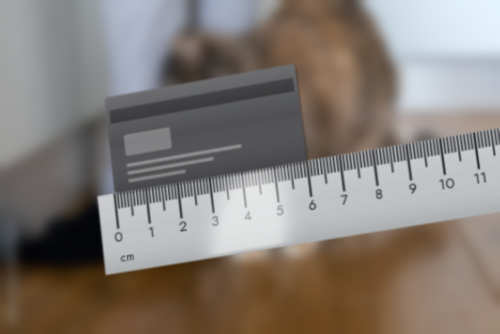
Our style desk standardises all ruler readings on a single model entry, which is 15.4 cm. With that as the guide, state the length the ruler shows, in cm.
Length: 6 cm
